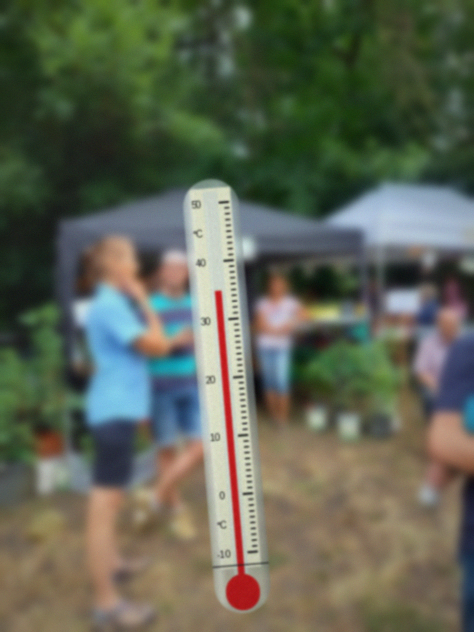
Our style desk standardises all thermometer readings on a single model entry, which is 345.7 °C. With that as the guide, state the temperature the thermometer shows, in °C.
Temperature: 35 °C
